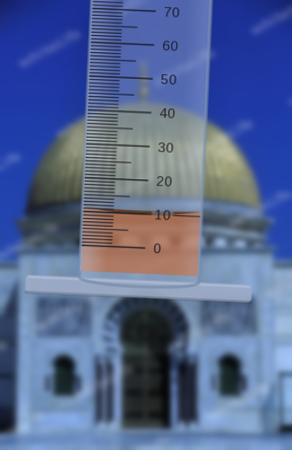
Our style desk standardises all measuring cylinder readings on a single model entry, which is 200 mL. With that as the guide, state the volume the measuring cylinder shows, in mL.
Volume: 10 mL
